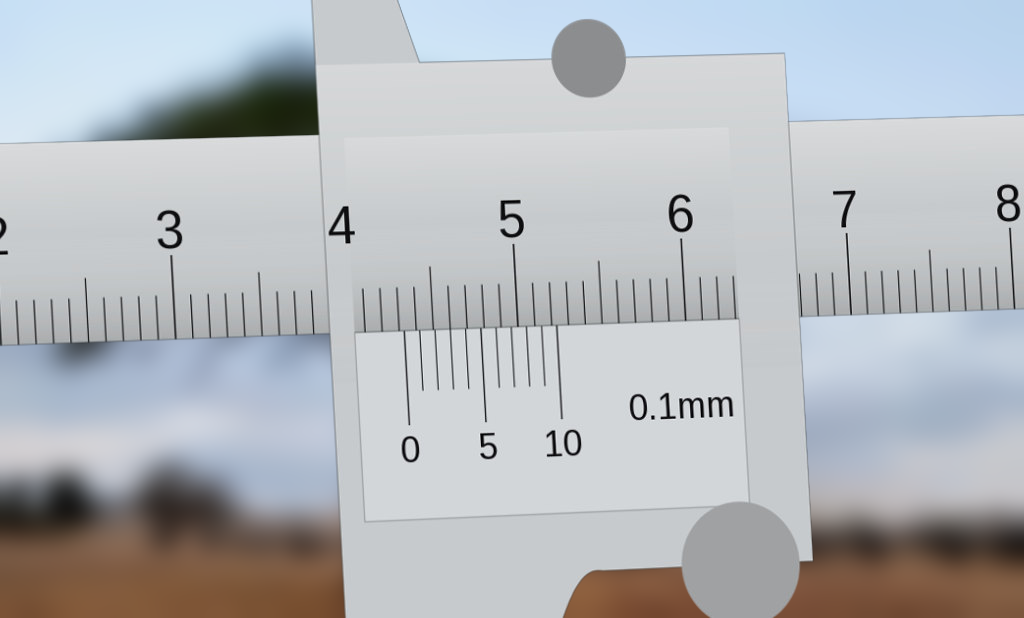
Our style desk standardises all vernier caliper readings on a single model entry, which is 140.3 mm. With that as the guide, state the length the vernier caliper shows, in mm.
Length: 43.3 mm
